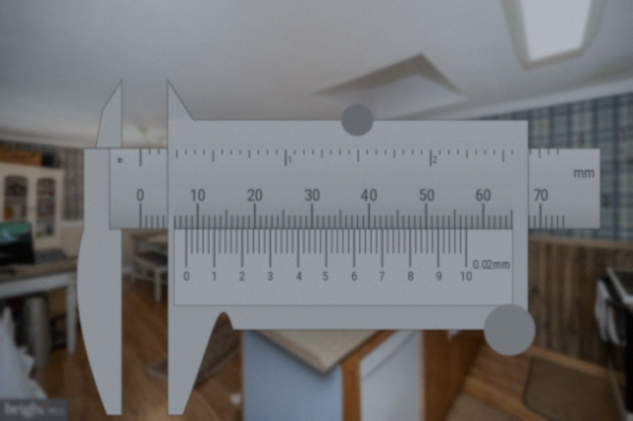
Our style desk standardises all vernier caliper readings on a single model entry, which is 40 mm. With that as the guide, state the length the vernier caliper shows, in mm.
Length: 8.0 mm
